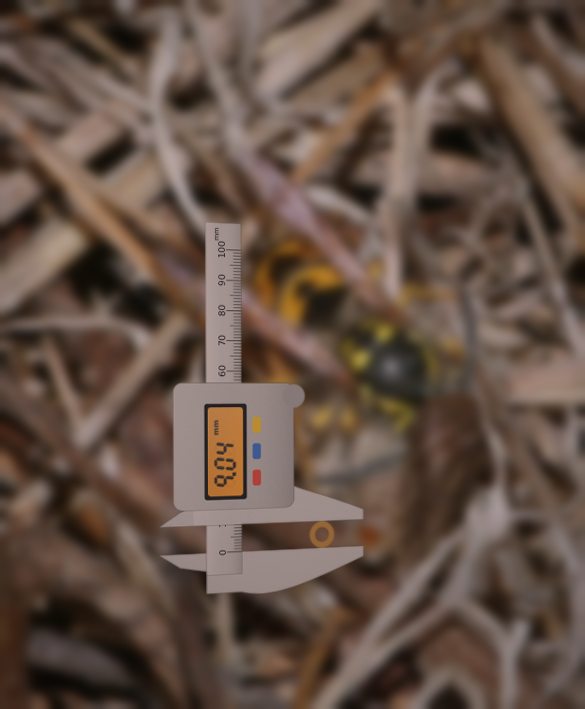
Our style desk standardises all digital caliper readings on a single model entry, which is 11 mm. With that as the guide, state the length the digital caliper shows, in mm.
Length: 9.04 mm
